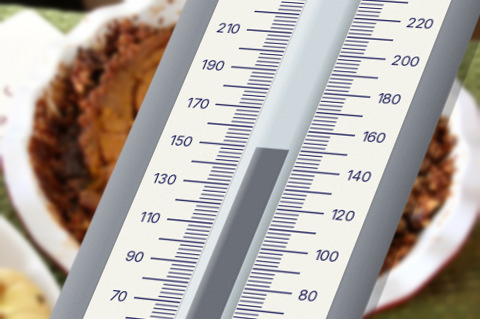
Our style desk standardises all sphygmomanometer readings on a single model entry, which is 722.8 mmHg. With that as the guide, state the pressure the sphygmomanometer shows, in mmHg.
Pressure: 150 mmHg
